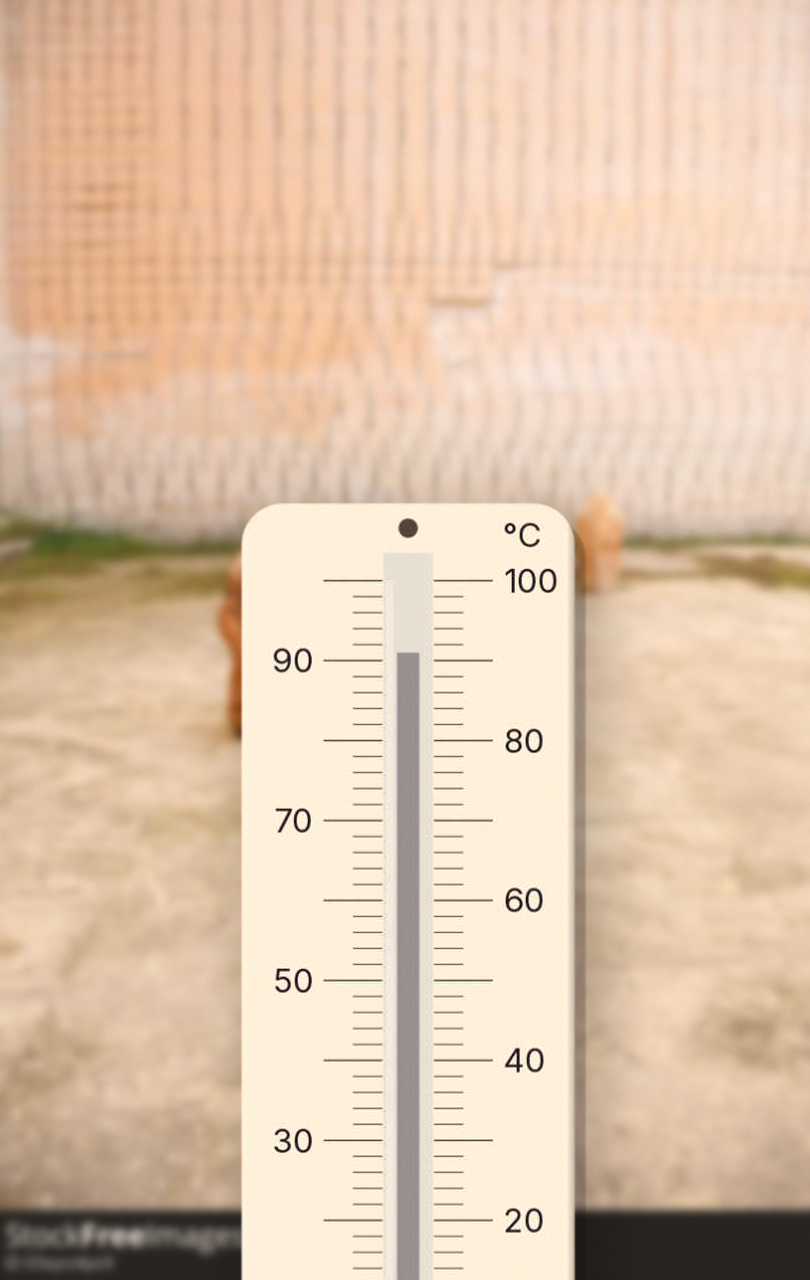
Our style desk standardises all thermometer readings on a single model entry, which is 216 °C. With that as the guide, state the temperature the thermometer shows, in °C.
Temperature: 91 °C
